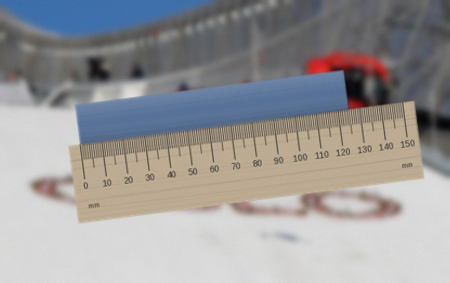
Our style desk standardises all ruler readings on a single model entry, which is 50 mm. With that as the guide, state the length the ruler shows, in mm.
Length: 125 mm
